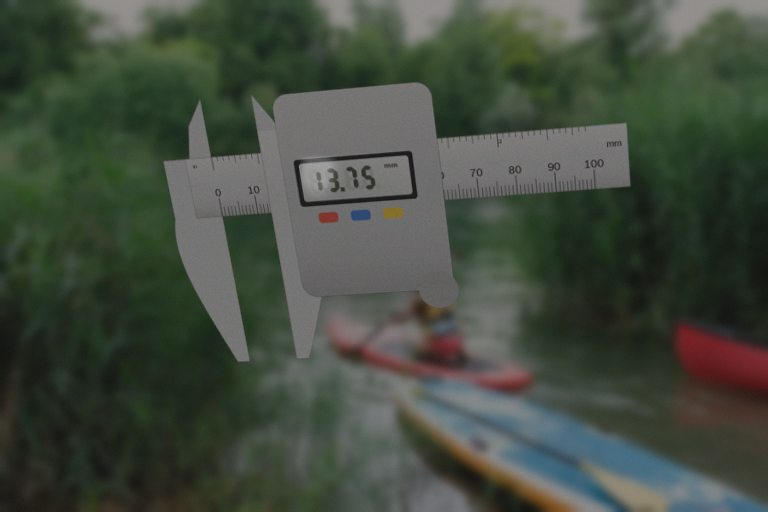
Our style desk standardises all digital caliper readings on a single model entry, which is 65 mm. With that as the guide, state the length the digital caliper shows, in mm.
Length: 13.75 mm
